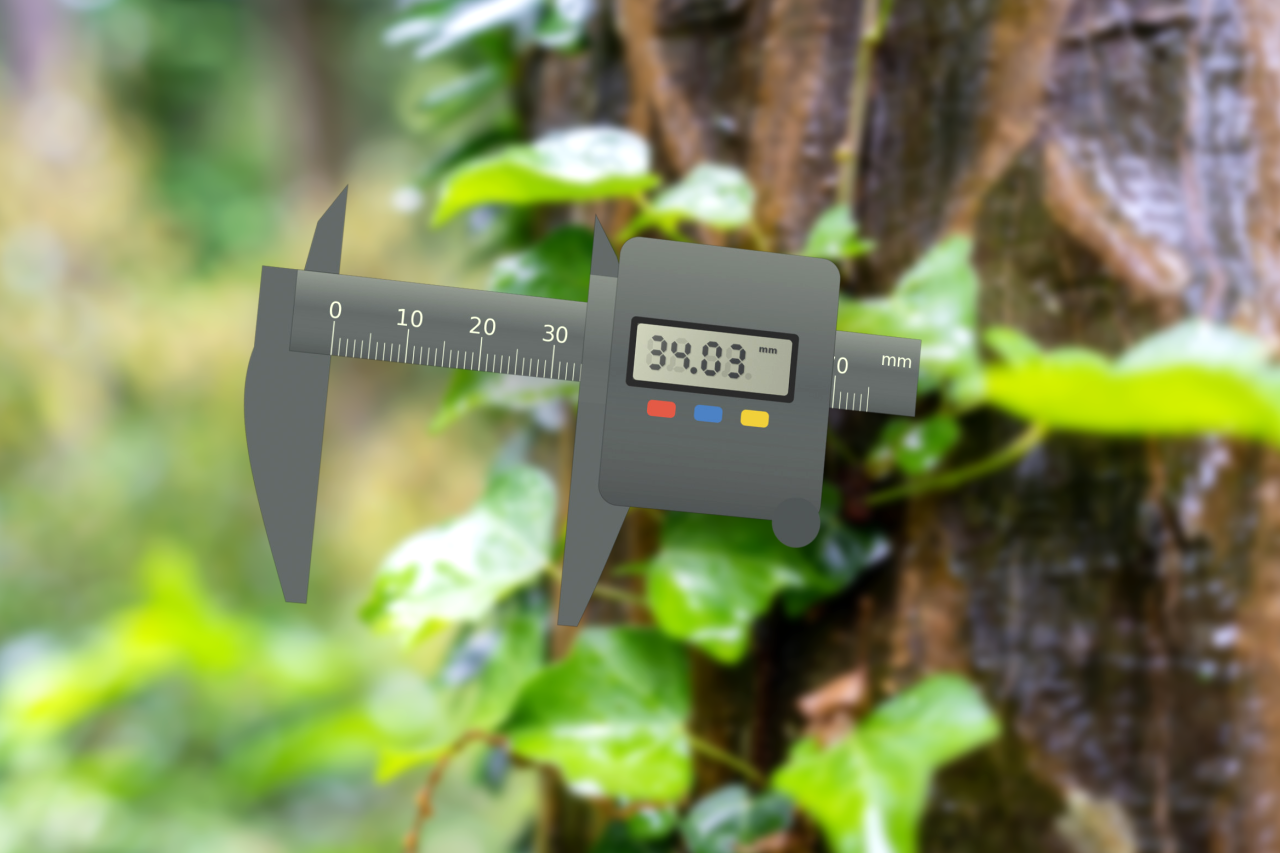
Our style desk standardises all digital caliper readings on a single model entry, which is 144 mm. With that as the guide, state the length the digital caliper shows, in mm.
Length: 34.03 mm
